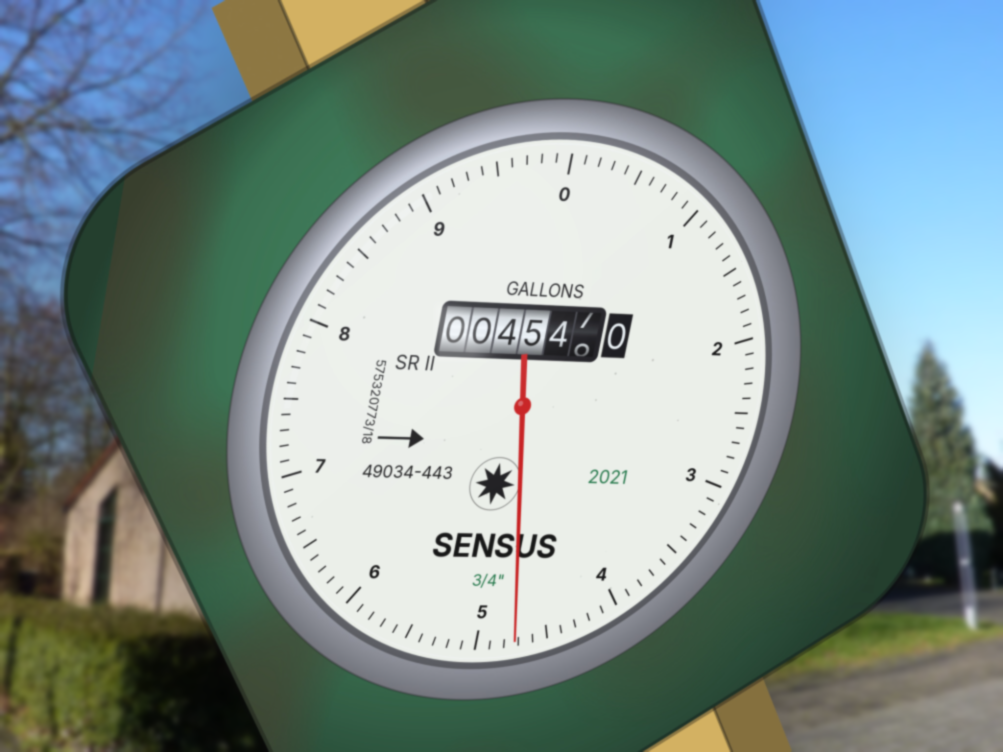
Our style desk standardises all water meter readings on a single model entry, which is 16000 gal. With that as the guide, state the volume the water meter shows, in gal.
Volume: 45474.7 gal
